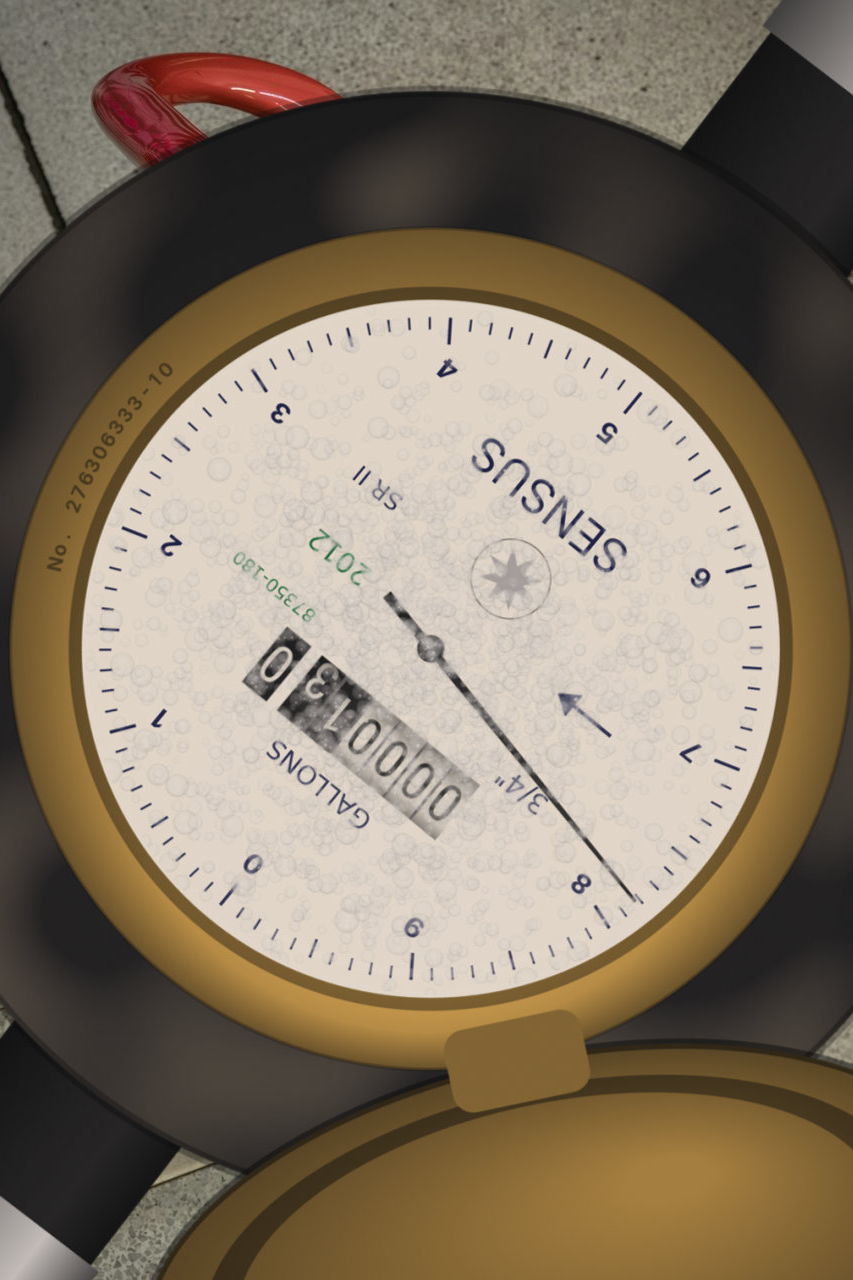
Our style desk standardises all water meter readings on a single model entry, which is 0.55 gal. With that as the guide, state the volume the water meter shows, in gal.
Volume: 127.8 gal
